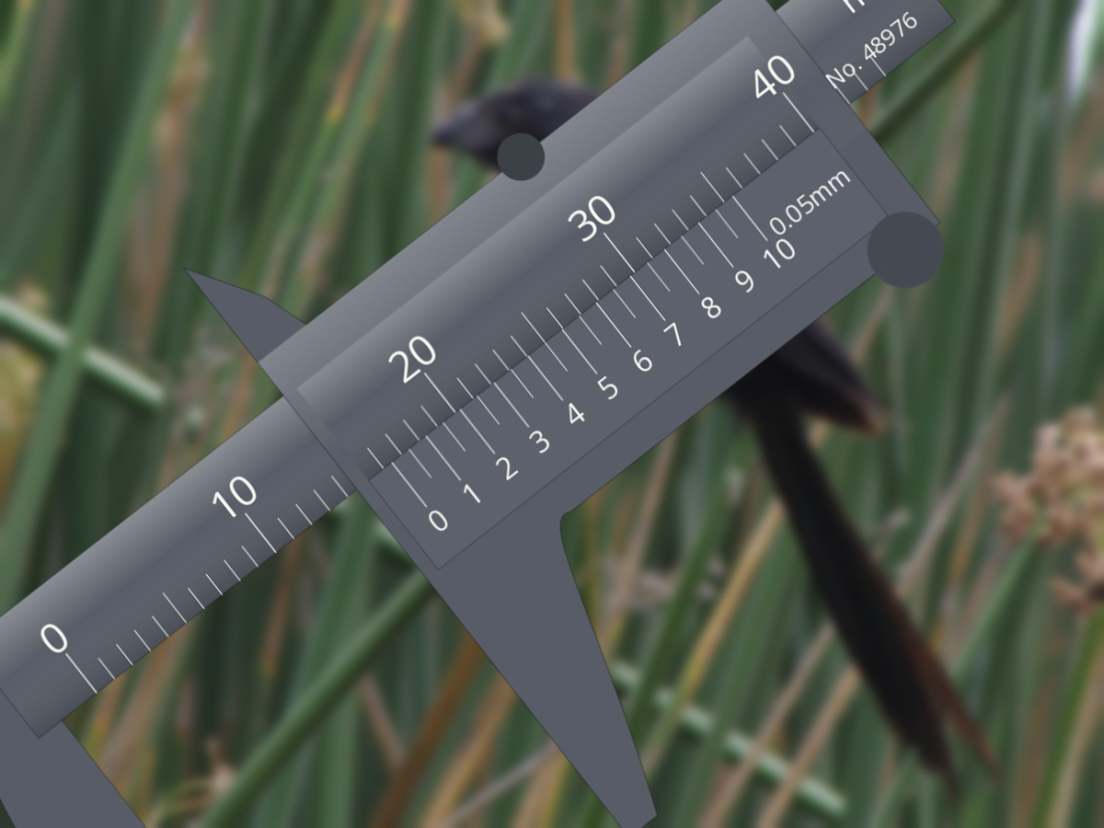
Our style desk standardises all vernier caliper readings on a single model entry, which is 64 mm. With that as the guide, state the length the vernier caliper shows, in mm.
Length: 16.45 mm
